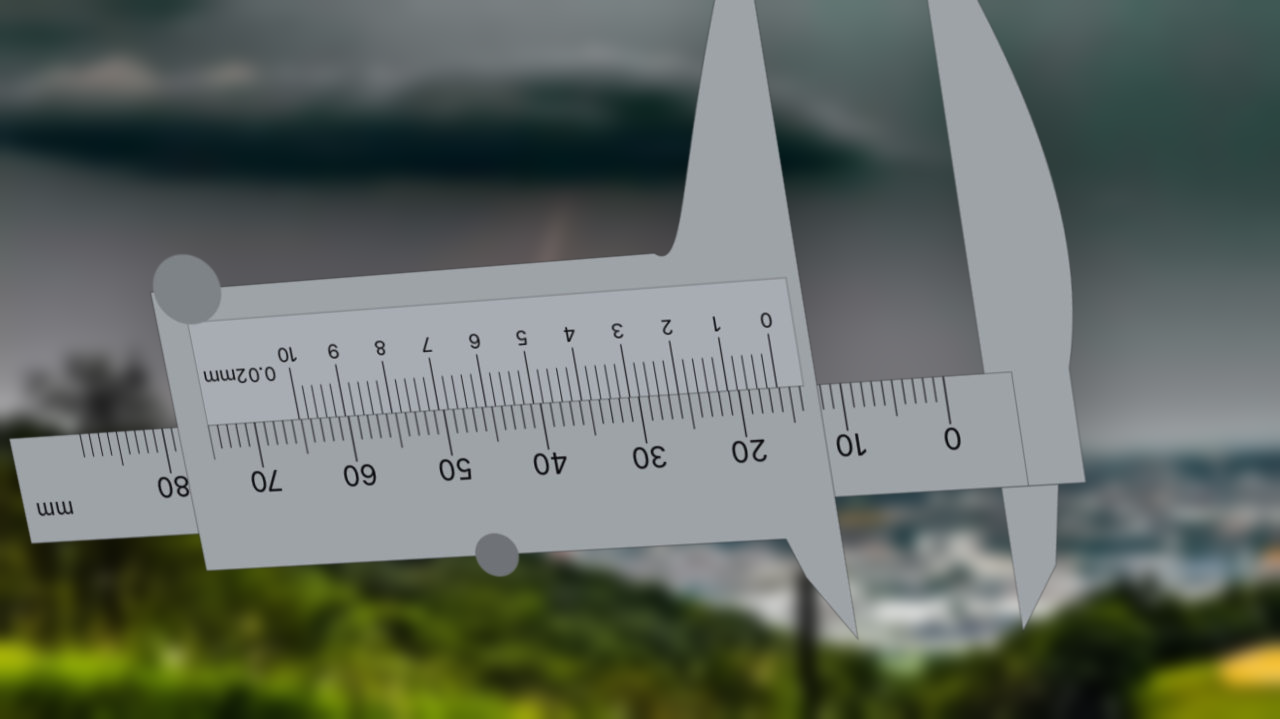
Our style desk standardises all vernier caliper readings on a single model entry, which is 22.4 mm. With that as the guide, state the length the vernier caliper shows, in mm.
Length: 16.2 mm
